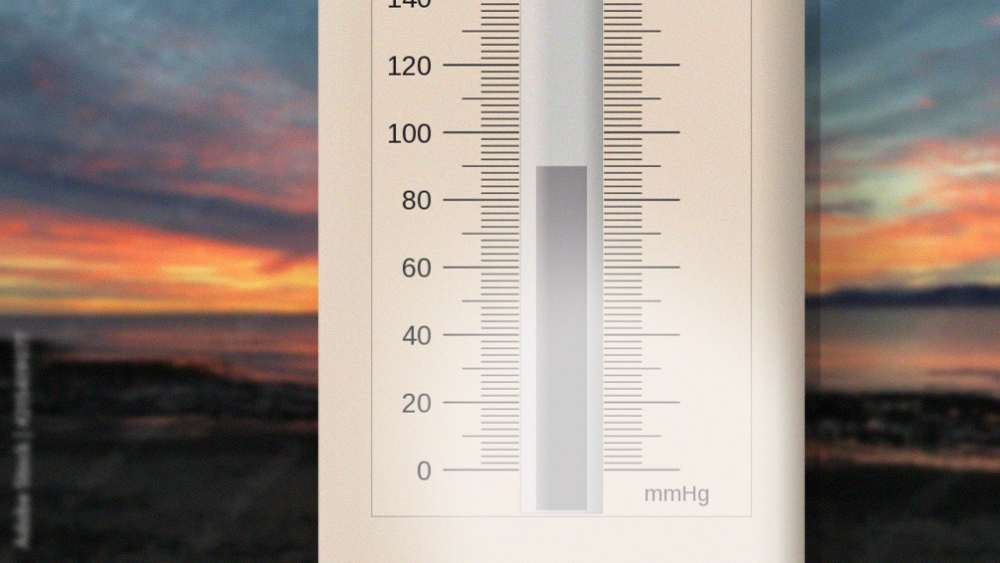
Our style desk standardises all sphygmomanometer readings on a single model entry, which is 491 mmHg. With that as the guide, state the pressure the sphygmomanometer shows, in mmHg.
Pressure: 90 mmHg
